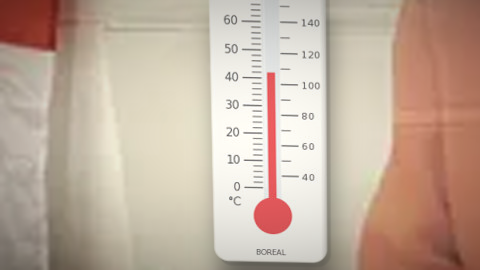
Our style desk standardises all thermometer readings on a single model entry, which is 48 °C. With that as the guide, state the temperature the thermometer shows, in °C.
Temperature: 42 °C
